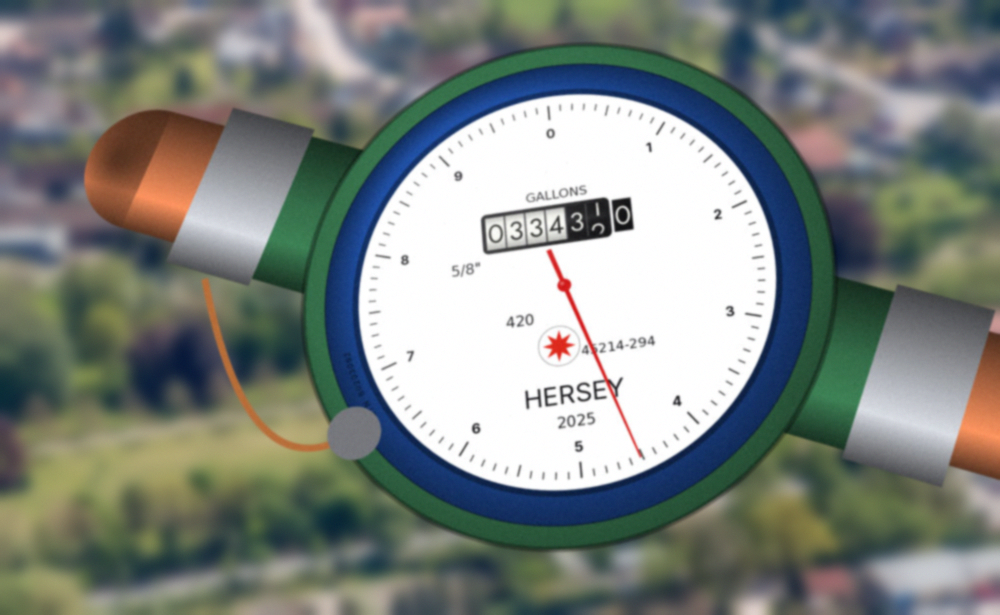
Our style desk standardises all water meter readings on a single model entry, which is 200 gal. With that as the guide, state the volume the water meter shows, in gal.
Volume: 334314.5 gal
